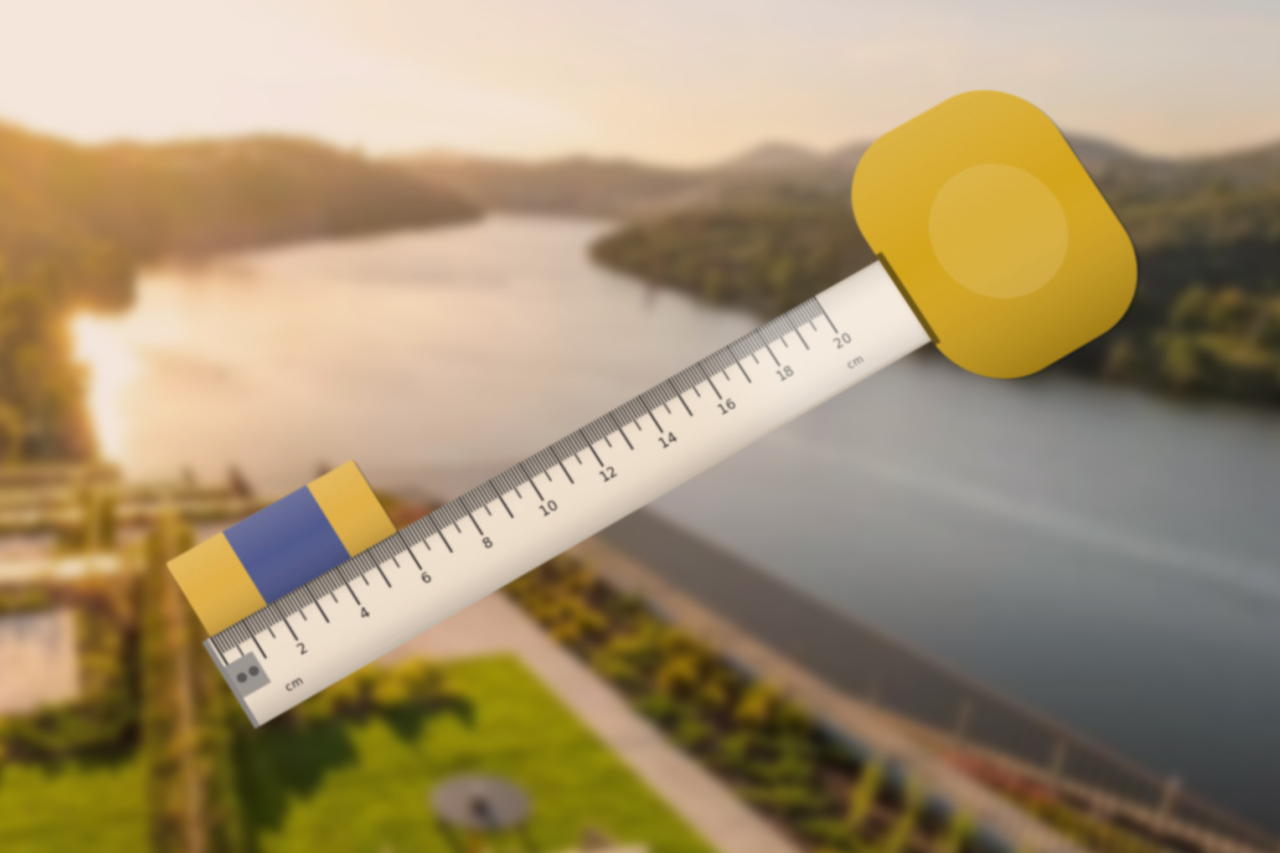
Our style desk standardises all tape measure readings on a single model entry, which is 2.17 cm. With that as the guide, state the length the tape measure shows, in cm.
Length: 6 cm
